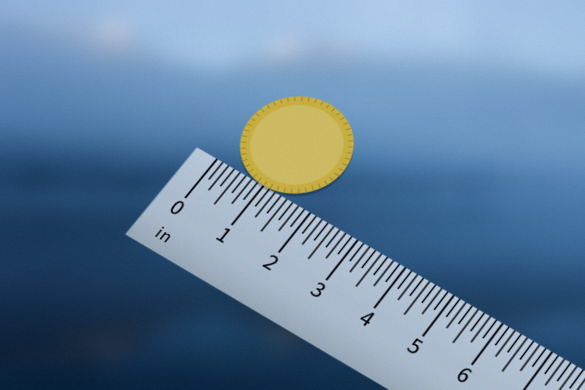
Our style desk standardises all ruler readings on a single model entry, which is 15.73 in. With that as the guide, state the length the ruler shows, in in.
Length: 2 in
